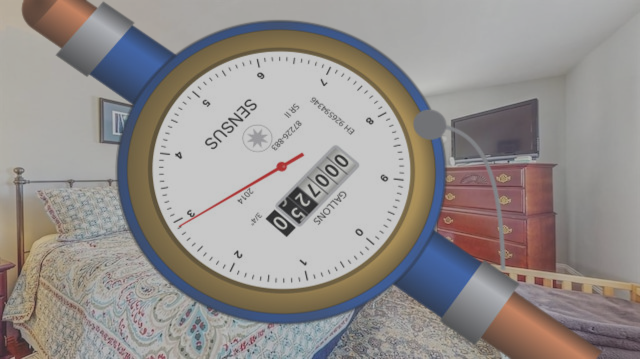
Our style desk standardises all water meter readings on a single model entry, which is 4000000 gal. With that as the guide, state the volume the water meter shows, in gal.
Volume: 7252.9 gal
